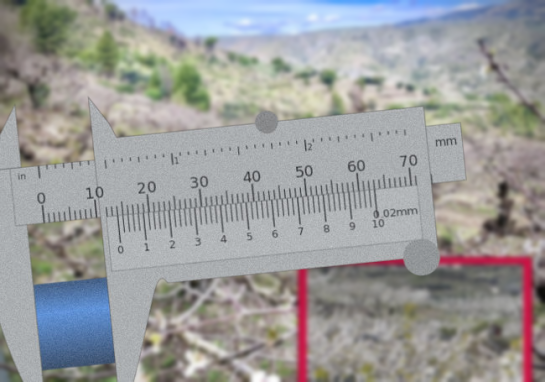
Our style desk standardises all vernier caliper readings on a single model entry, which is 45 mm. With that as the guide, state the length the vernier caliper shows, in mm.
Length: 14.0 mm
